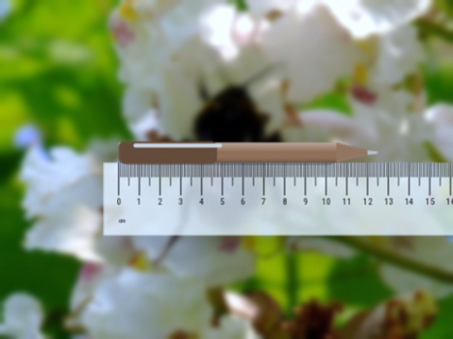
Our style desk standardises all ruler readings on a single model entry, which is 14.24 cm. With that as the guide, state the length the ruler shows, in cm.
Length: 12.5 cm
